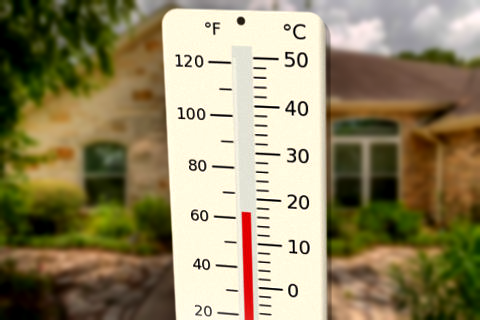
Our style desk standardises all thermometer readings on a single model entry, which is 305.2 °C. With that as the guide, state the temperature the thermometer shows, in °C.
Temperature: 17 °C
